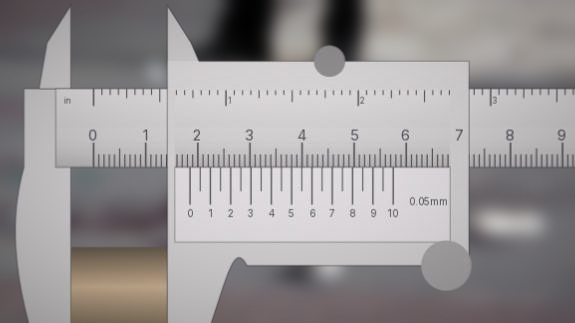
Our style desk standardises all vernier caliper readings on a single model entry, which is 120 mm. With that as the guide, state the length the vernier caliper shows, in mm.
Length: 18.5 mm
